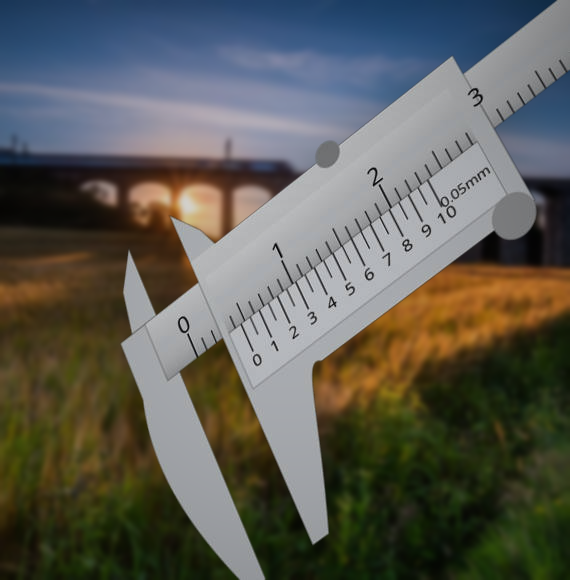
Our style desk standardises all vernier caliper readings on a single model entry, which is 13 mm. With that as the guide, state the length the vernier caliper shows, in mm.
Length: 4.6 mm
